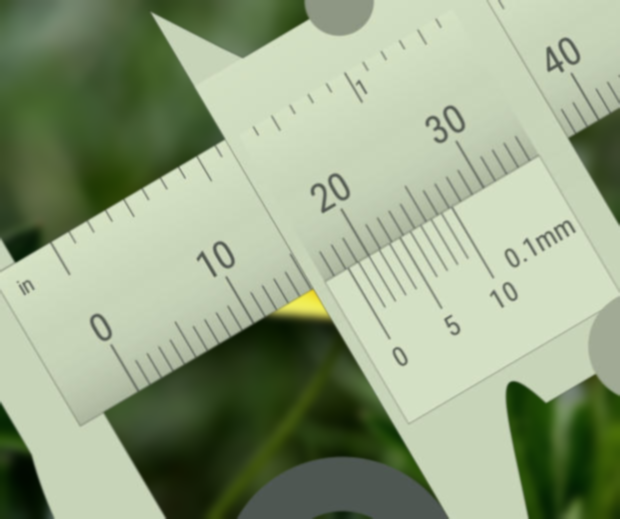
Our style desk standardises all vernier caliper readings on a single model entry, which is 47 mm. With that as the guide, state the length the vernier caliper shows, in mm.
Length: 18.2 mm
